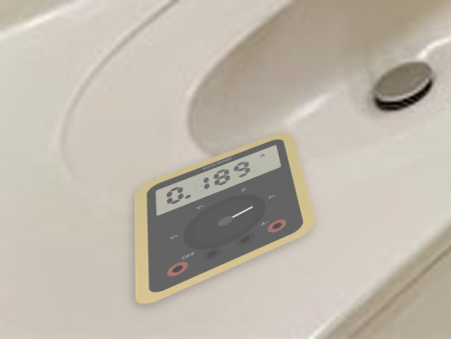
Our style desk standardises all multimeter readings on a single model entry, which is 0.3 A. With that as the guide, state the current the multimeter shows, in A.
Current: 0.189 A
